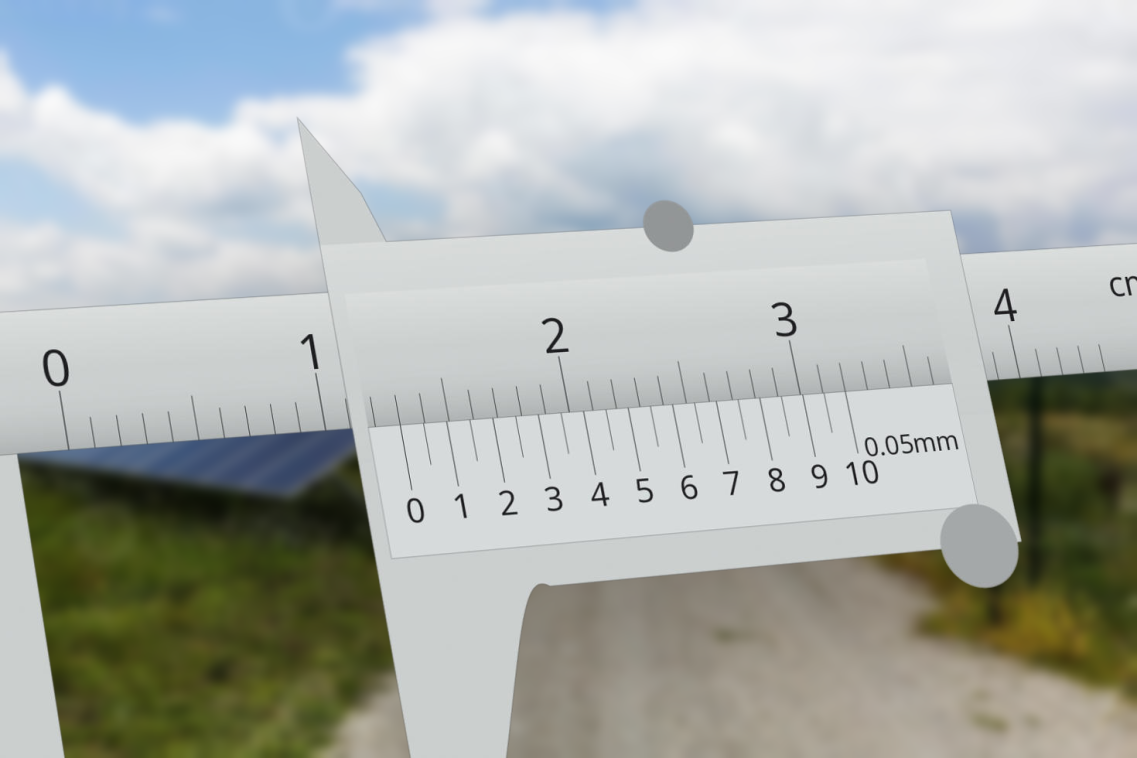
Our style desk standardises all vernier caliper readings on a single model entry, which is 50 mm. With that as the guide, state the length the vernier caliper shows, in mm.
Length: 13.00 mm
